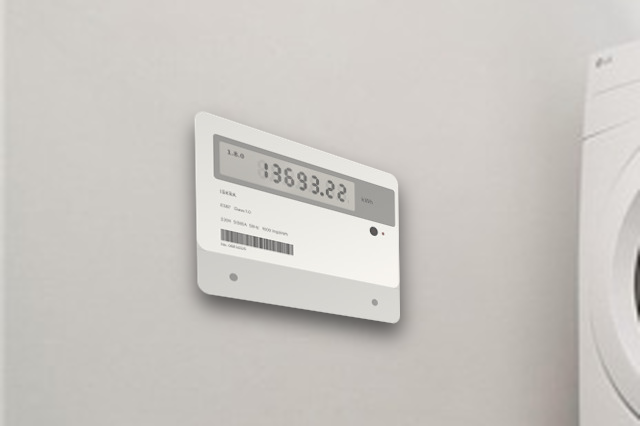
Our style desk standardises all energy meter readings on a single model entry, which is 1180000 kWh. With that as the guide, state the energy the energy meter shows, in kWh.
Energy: 13693.22 kWh
